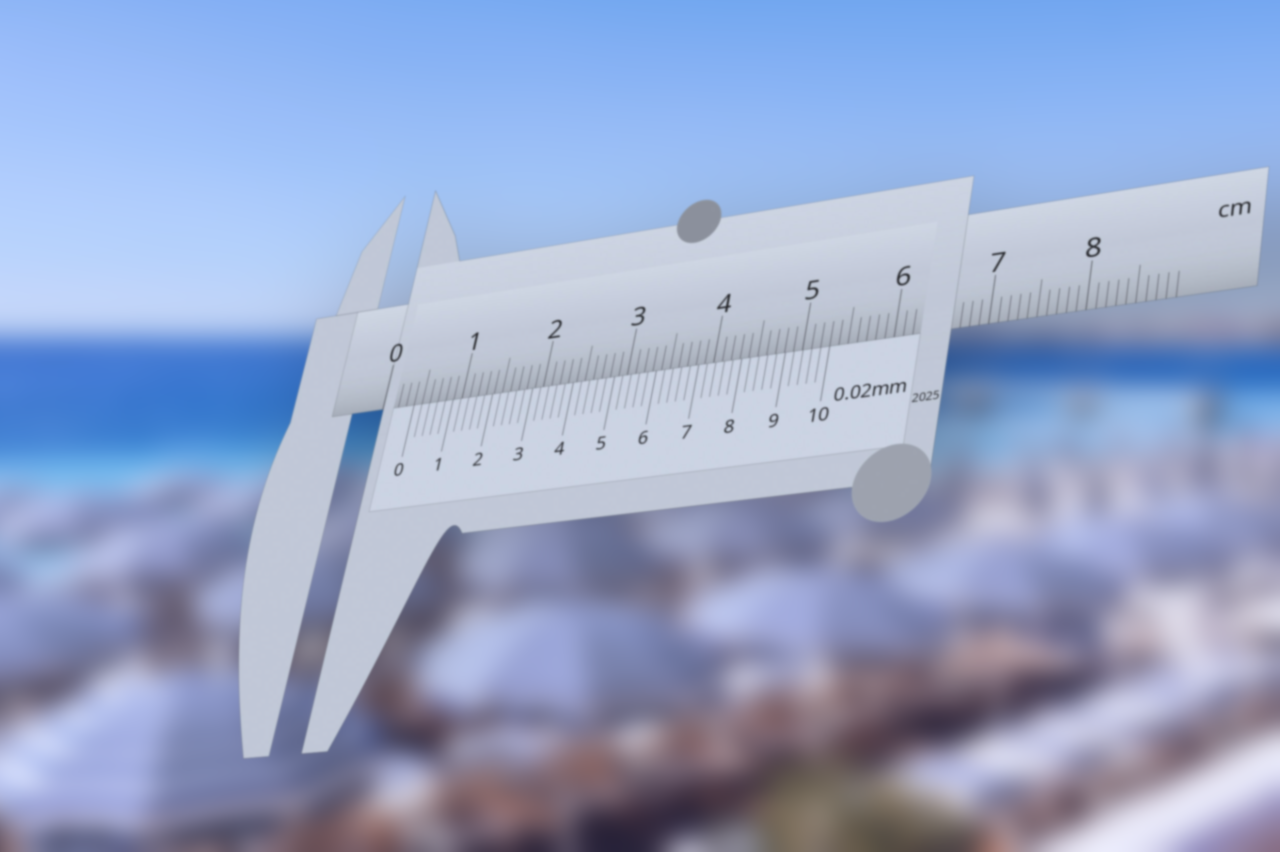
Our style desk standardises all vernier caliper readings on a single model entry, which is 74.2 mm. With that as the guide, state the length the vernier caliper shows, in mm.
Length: 4.0 mm
